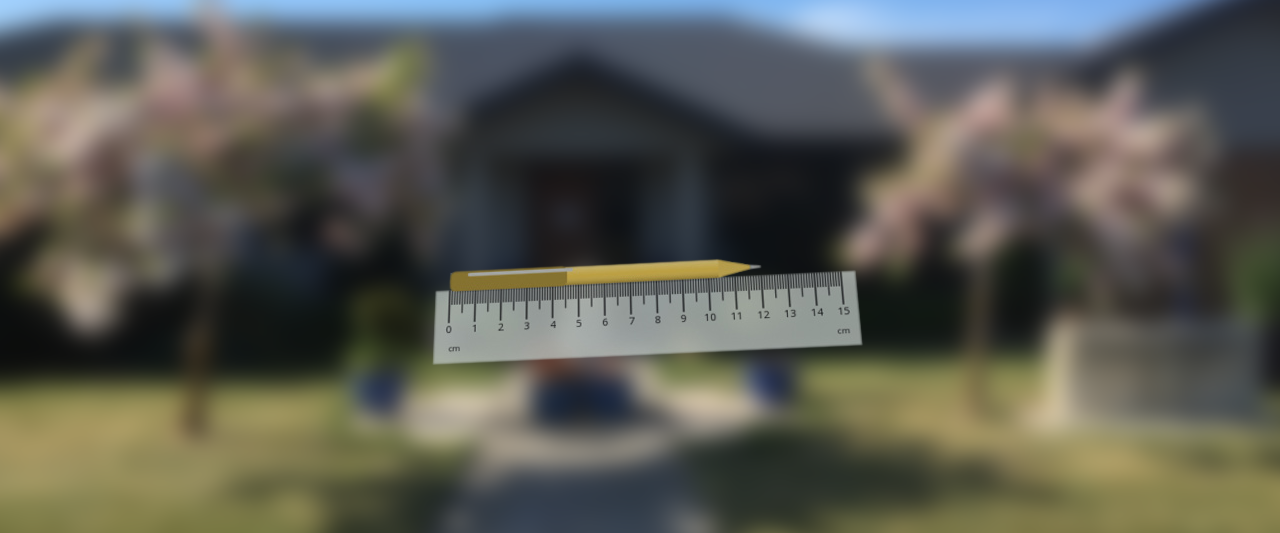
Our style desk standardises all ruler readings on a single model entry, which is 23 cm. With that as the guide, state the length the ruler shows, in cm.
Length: 12 cm
